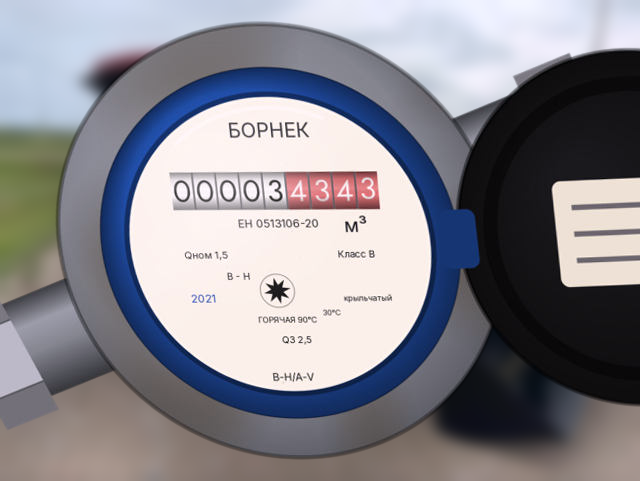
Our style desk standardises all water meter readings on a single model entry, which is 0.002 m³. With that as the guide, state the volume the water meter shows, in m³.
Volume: 3.4343 m³
